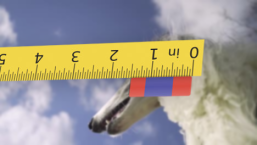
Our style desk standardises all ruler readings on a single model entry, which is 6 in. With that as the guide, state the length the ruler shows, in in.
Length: 1.5 in
